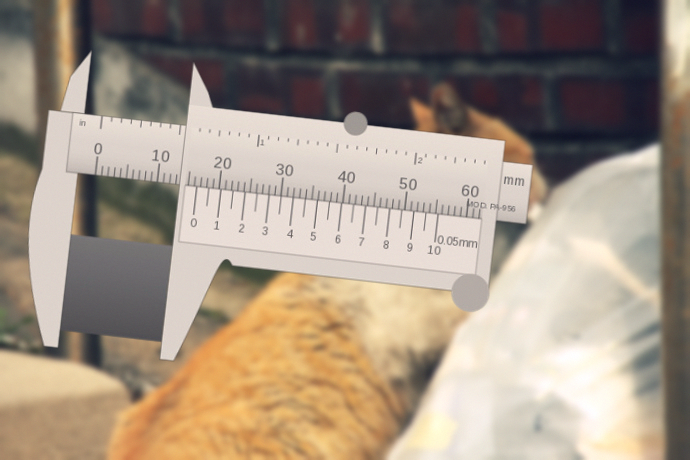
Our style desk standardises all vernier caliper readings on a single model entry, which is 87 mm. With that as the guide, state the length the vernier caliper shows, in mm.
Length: 16.4 mm
